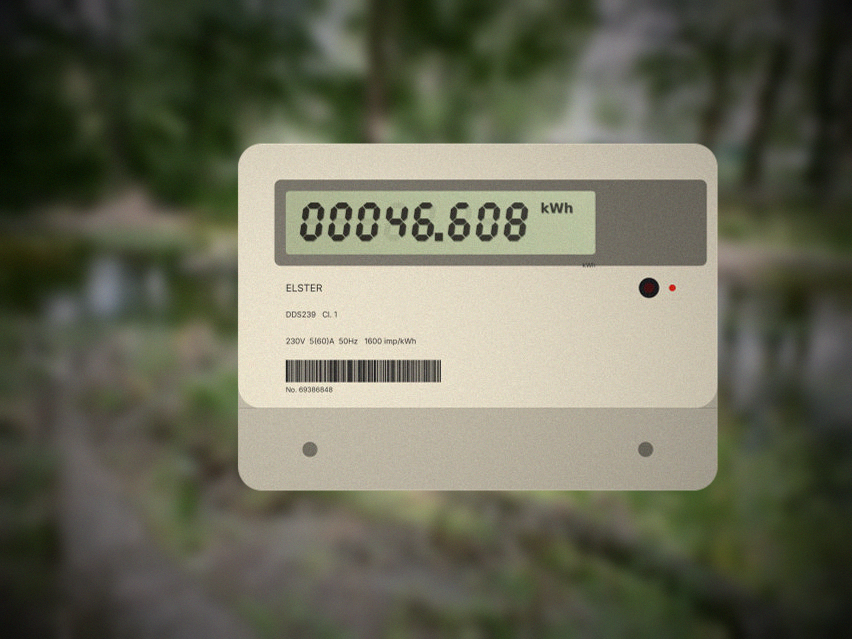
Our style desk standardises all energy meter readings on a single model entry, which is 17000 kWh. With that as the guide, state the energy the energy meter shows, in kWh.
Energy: 46.608 kWh
